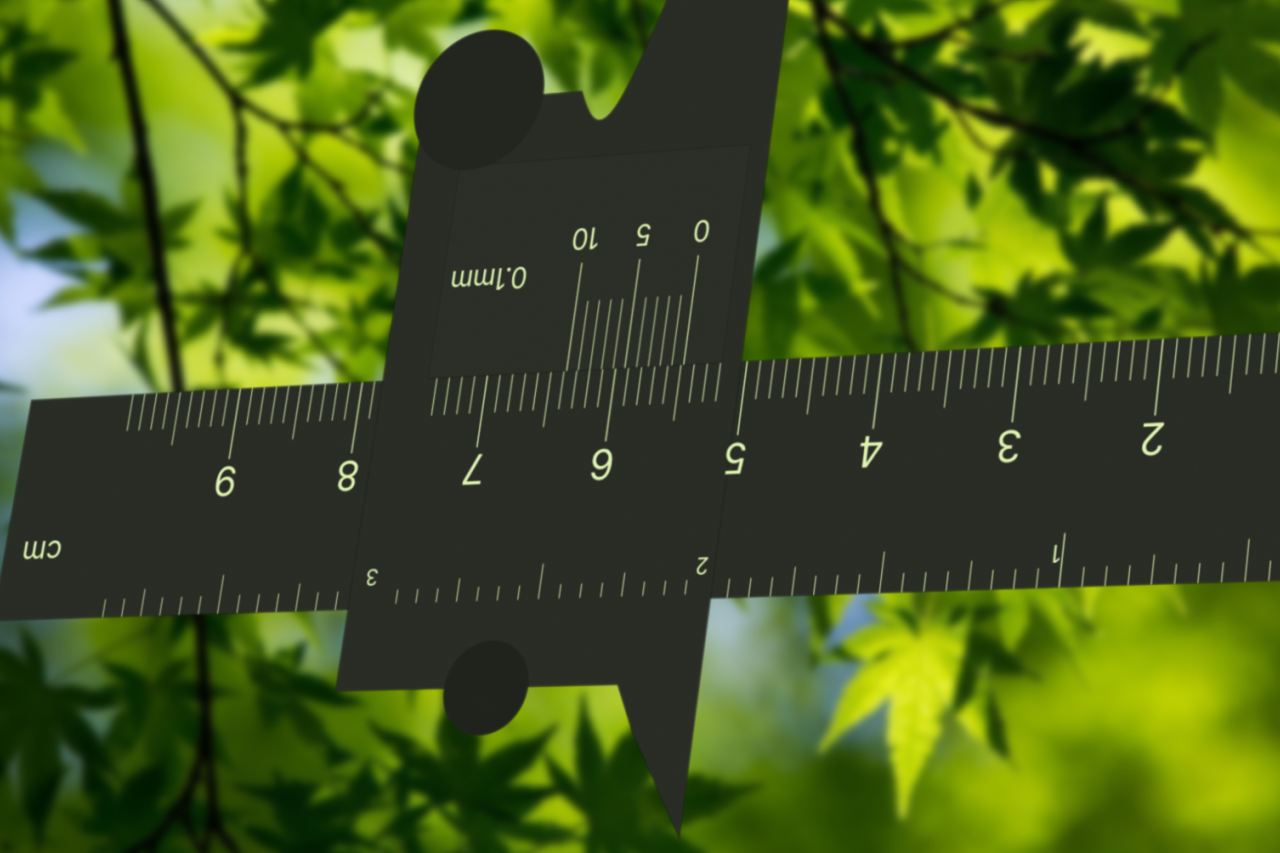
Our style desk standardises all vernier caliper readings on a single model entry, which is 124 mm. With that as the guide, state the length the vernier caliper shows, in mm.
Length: 54.8 mm
